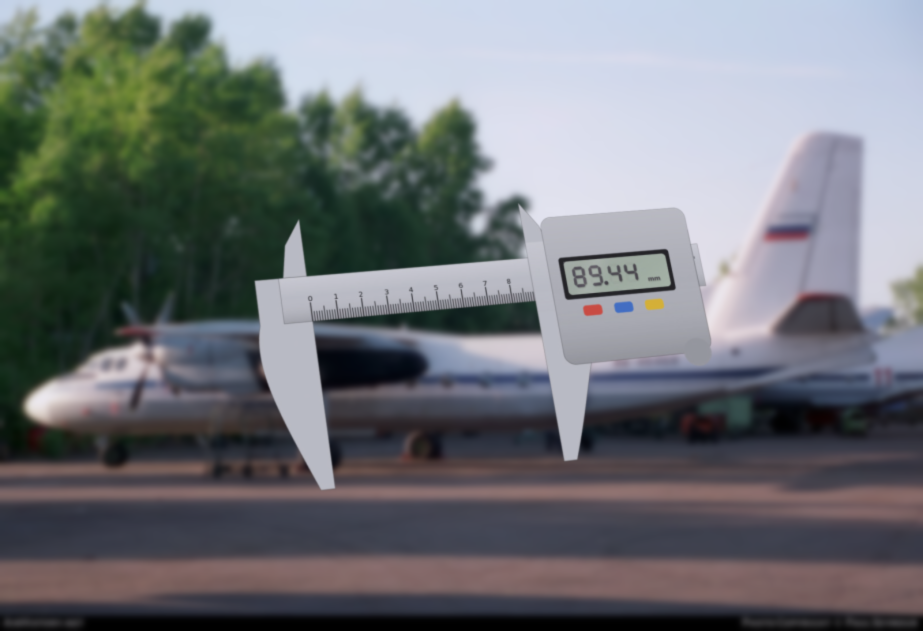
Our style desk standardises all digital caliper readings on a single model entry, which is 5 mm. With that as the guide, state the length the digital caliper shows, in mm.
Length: 89.44 mm
